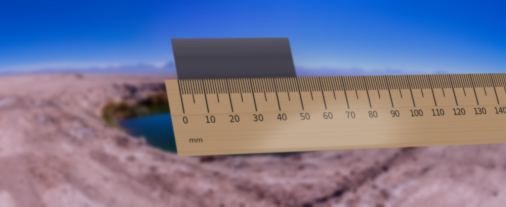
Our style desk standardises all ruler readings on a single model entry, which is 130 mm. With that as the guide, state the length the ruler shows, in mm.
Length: 50 mm
